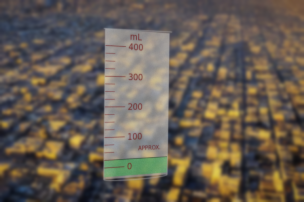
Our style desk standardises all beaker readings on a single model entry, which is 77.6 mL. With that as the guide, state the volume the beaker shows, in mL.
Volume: 25 mL
